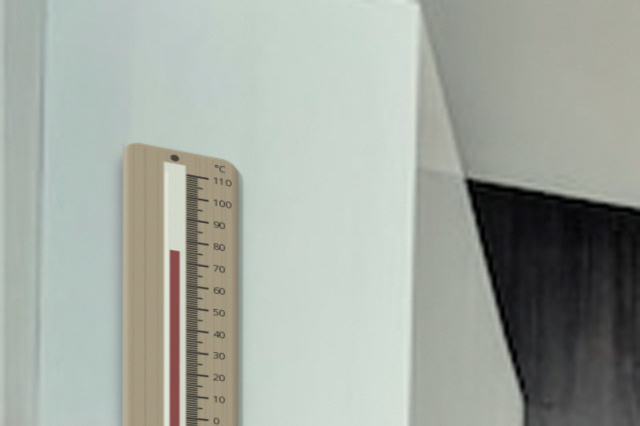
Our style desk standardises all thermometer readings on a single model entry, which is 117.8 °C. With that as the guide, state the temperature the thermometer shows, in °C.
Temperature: 75 °C
